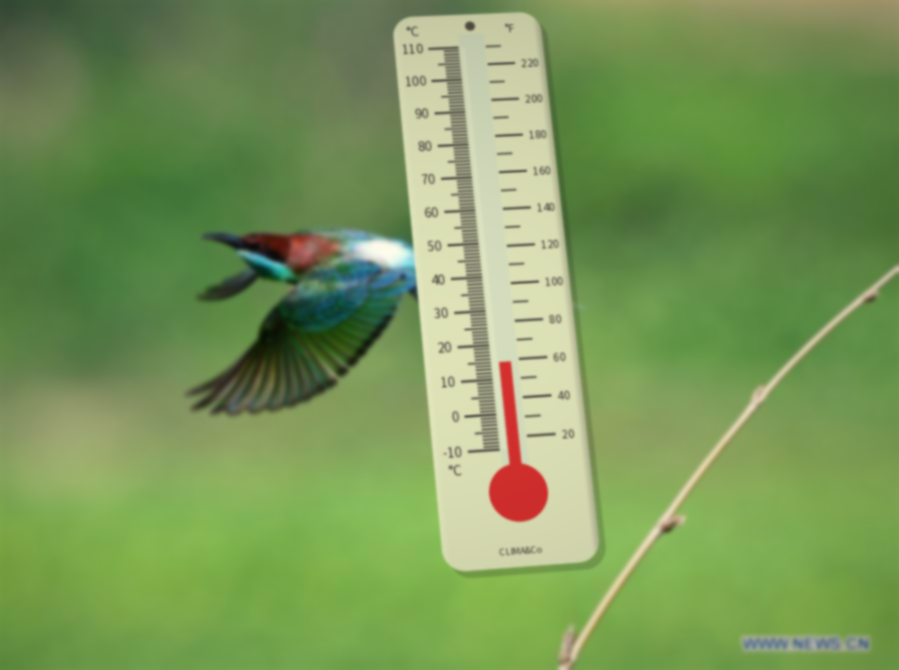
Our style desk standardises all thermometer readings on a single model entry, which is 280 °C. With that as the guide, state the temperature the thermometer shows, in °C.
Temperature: 15 °C
